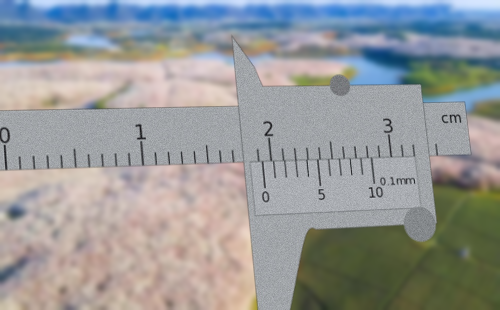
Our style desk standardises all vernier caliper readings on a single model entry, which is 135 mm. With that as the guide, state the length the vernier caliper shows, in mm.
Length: 19.3 mm
